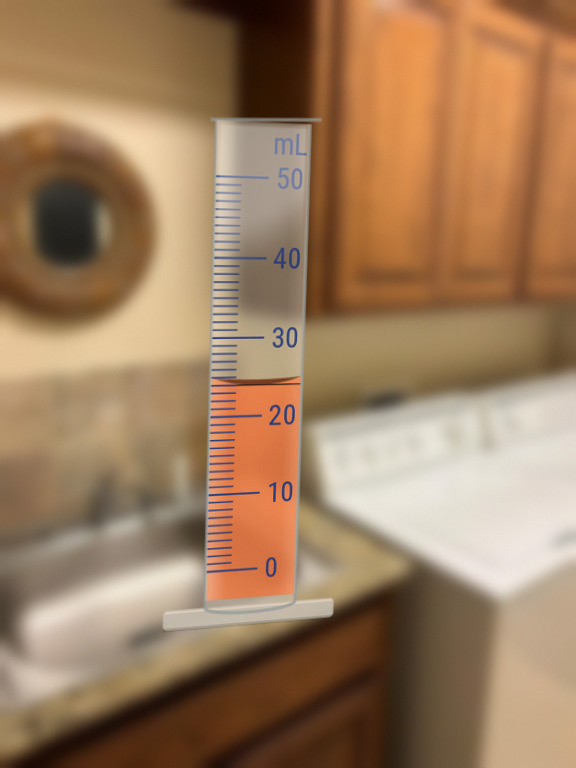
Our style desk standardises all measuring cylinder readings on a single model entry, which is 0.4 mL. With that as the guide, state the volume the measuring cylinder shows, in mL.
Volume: 24 mL
